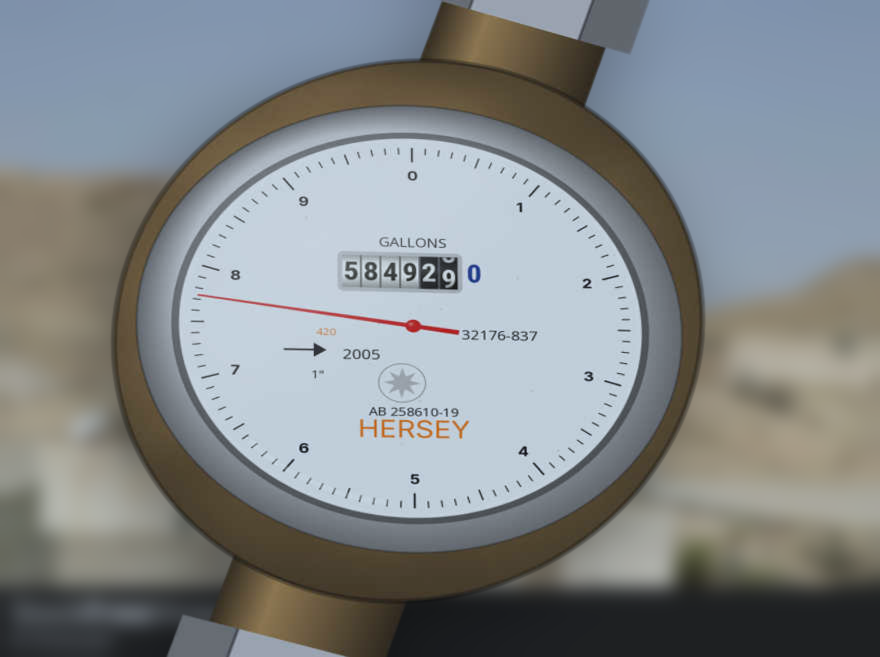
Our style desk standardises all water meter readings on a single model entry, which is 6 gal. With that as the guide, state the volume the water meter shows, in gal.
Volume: 5849287.7 gal
